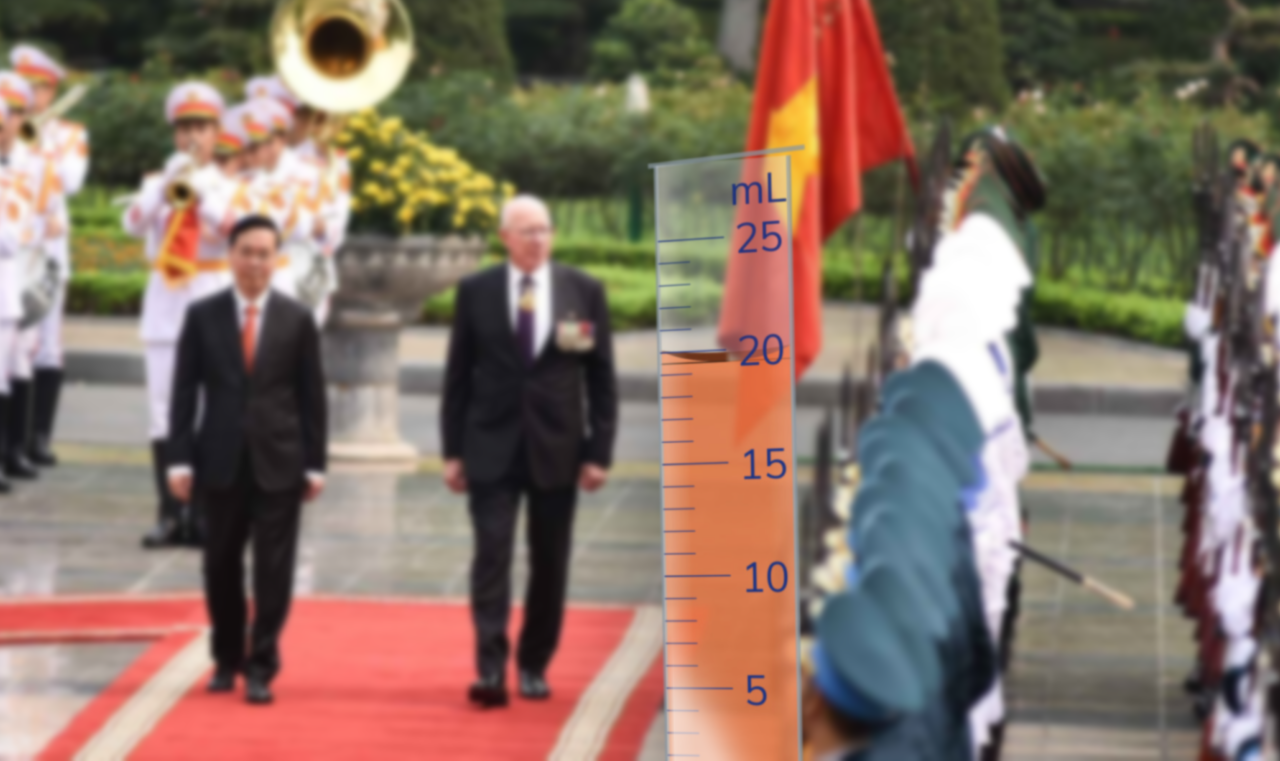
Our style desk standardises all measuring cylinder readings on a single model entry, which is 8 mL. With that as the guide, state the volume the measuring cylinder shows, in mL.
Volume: 19.5 mL
